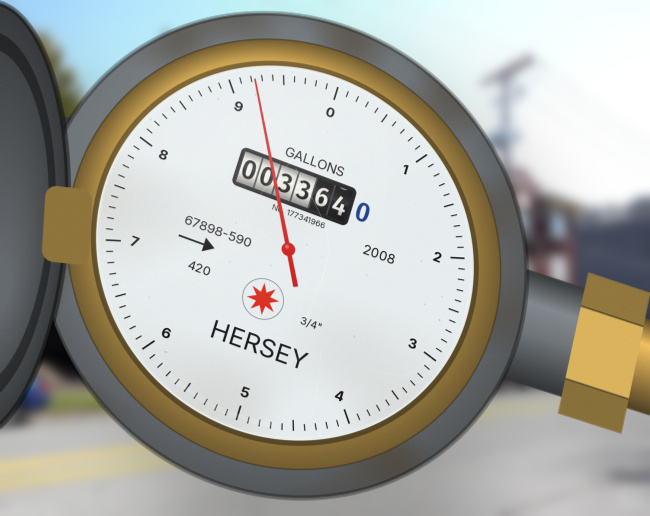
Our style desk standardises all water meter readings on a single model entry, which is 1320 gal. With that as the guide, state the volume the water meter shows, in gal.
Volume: 33639.2 gal
